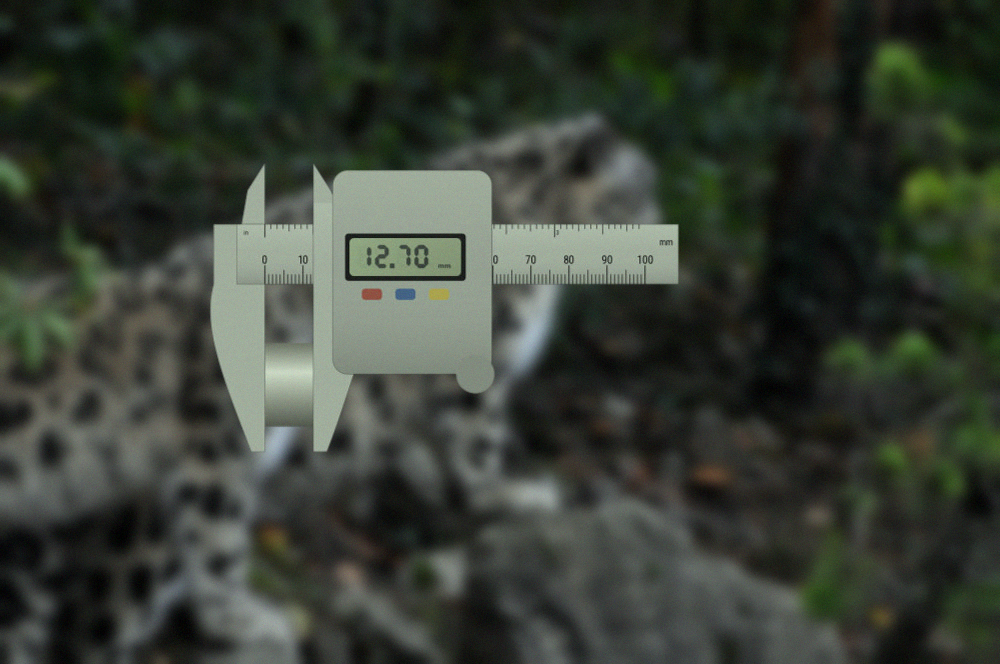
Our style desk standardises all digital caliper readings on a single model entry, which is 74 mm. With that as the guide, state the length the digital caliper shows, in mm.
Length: 12.70 mm
